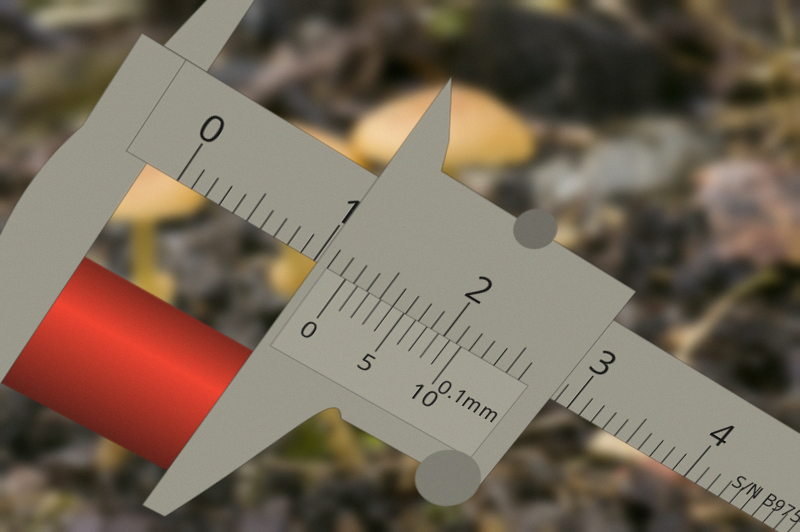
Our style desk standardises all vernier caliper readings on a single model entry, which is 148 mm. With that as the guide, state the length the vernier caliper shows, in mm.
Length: 12.4 mm
